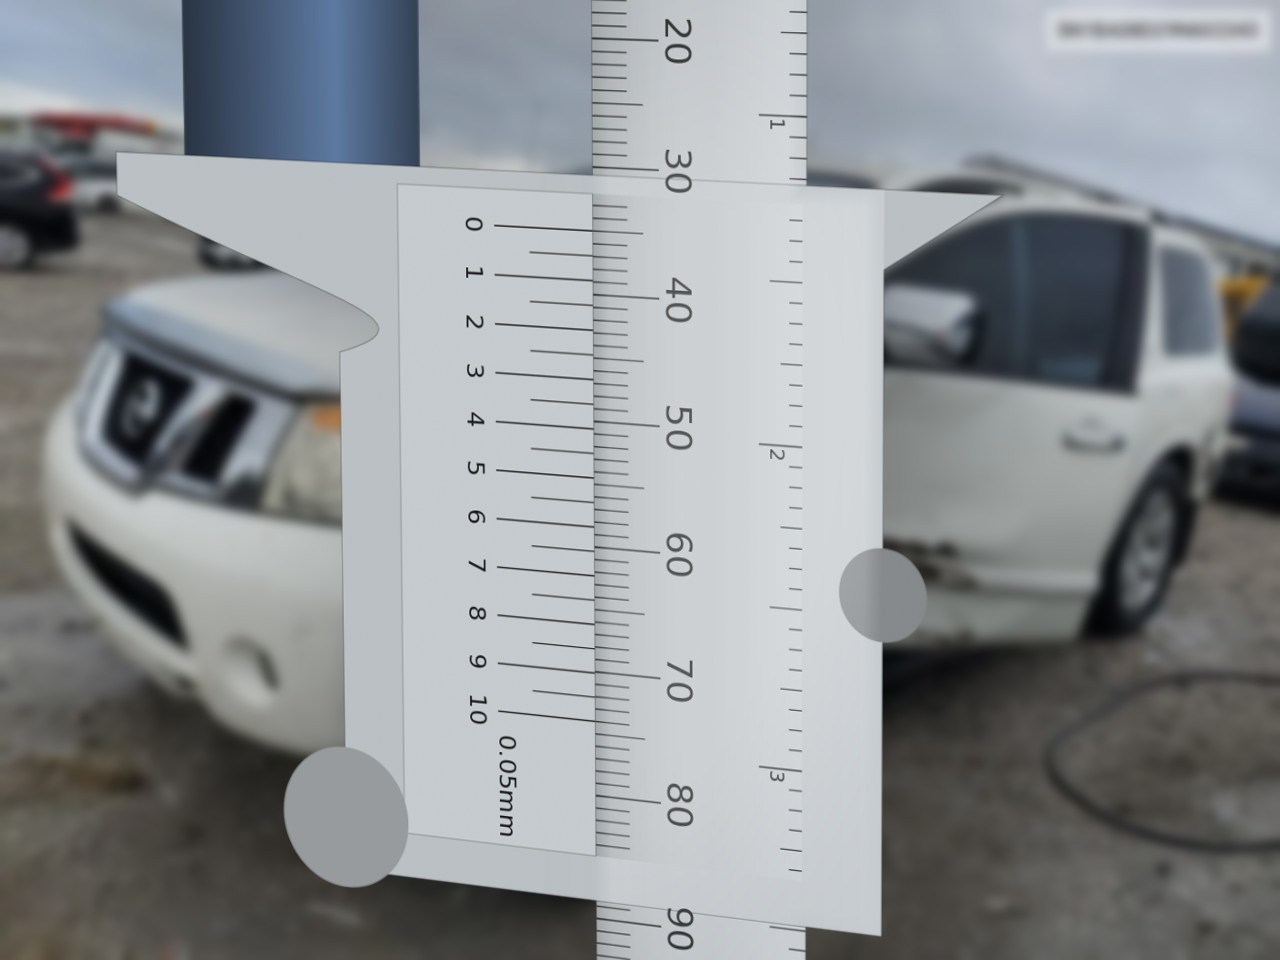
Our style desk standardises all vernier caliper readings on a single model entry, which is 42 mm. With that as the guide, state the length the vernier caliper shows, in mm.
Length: 35.0 mm
